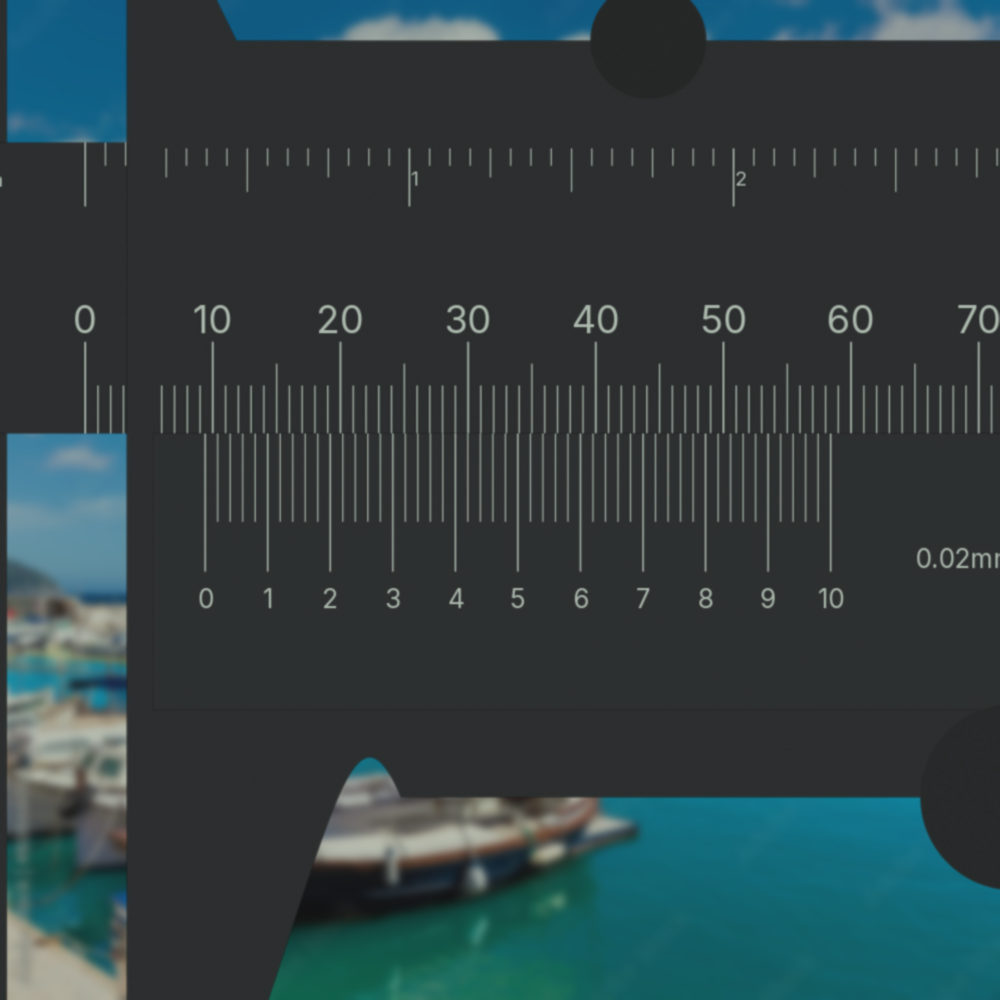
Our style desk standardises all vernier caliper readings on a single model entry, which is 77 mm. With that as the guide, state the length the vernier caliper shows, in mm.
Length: 9.4 mm
